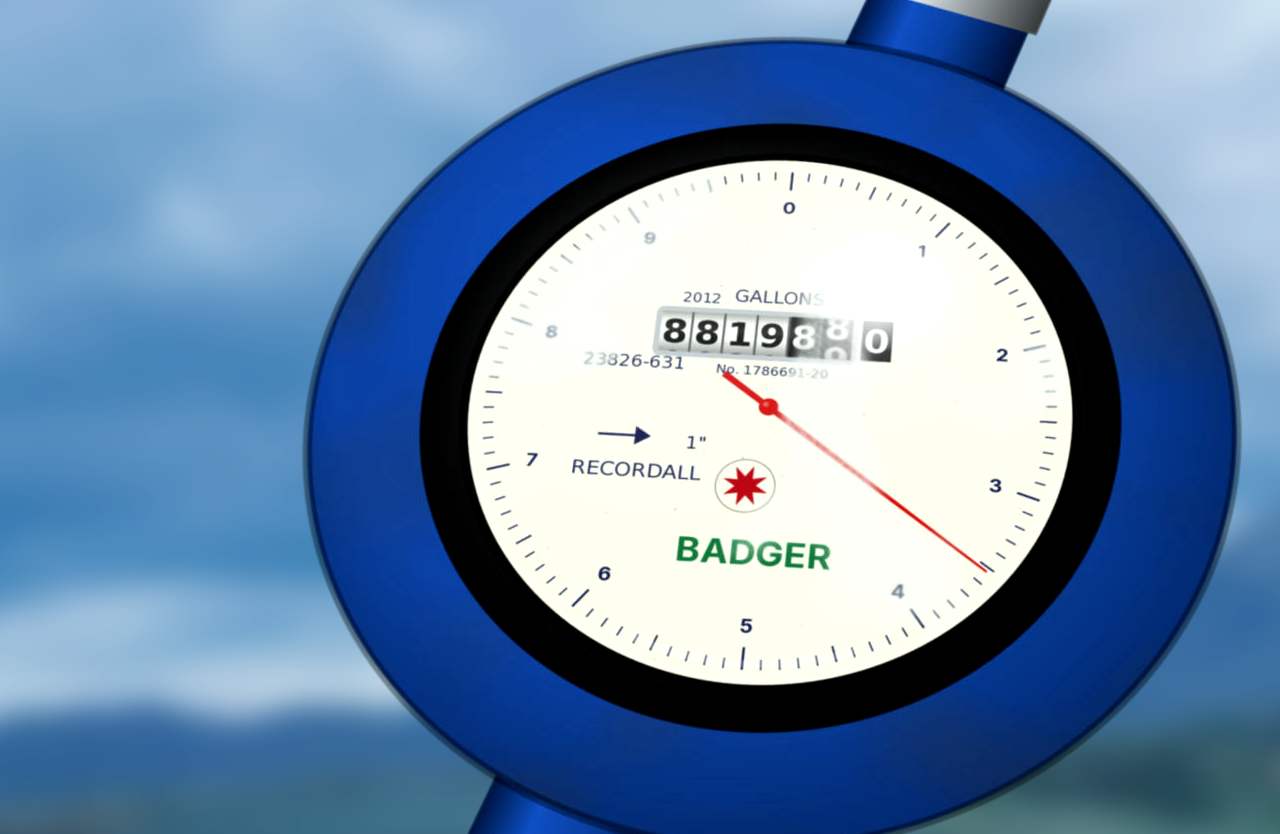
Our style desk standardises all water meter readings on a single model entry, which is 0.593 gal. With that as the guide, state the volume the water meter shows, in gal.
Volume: 8819883.5 gal
